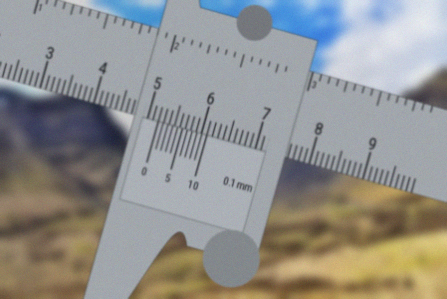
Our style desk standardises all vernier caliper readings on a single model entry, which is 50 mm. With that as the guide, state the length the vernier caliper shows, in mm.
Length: 52.0 mm
